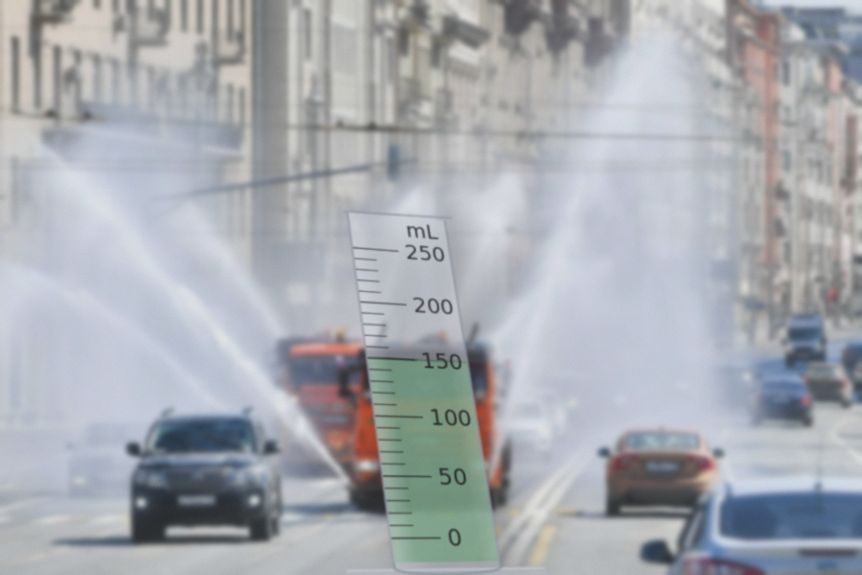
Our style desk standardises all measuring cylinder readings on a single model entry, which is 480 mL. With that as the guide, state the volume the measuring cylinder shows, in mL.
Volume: 150 mL
